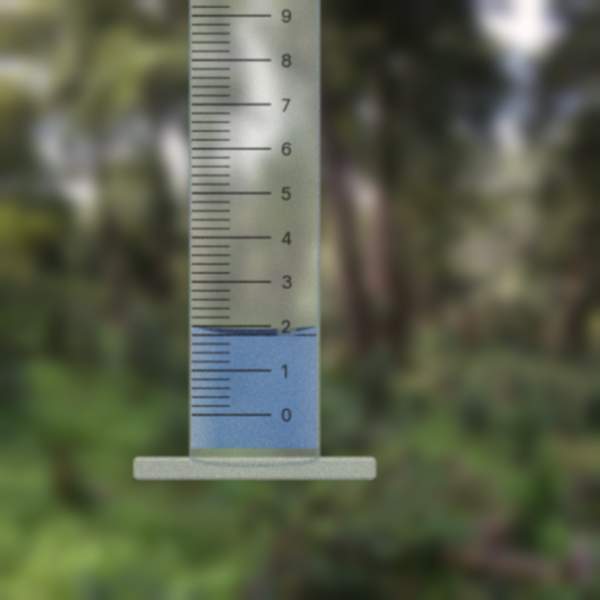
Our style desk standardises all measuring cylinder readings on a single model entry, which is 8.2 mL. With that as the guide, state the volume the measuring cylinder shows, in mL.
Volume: 1.8 mL
